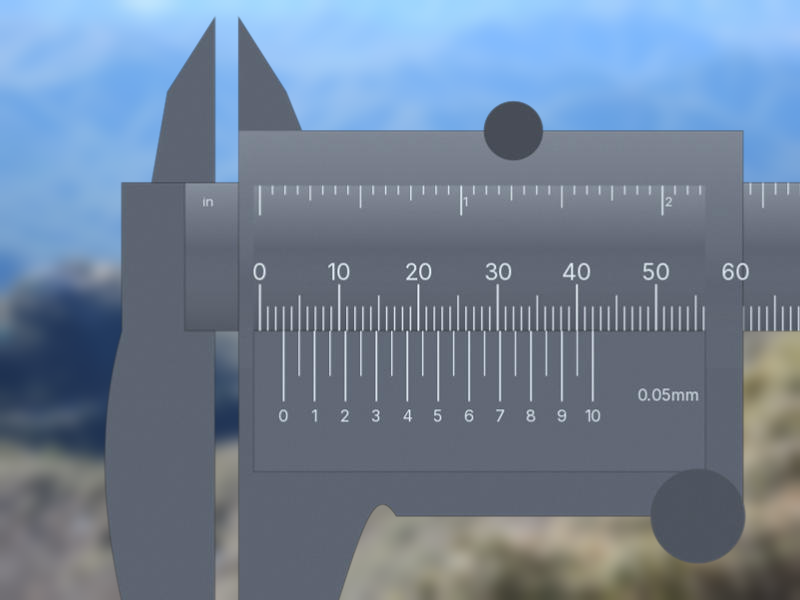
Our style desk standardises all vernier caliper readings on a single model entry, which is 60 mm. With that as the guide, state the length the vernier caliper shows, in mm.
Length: 3.0 mm
